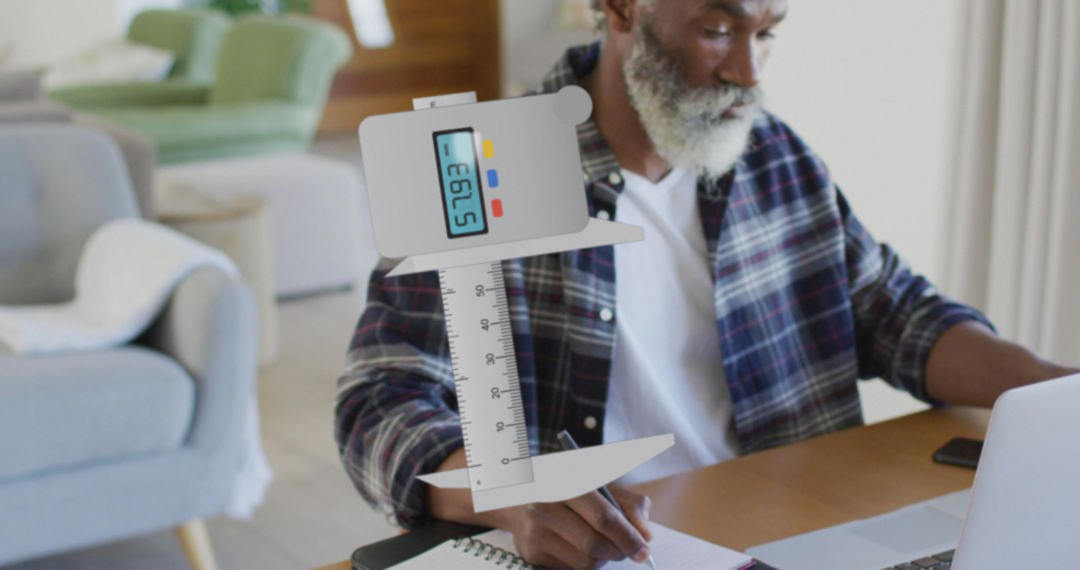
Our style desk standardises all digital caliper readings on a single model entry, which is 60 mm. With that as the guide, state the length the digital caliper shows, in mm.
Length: 57.93 mm
